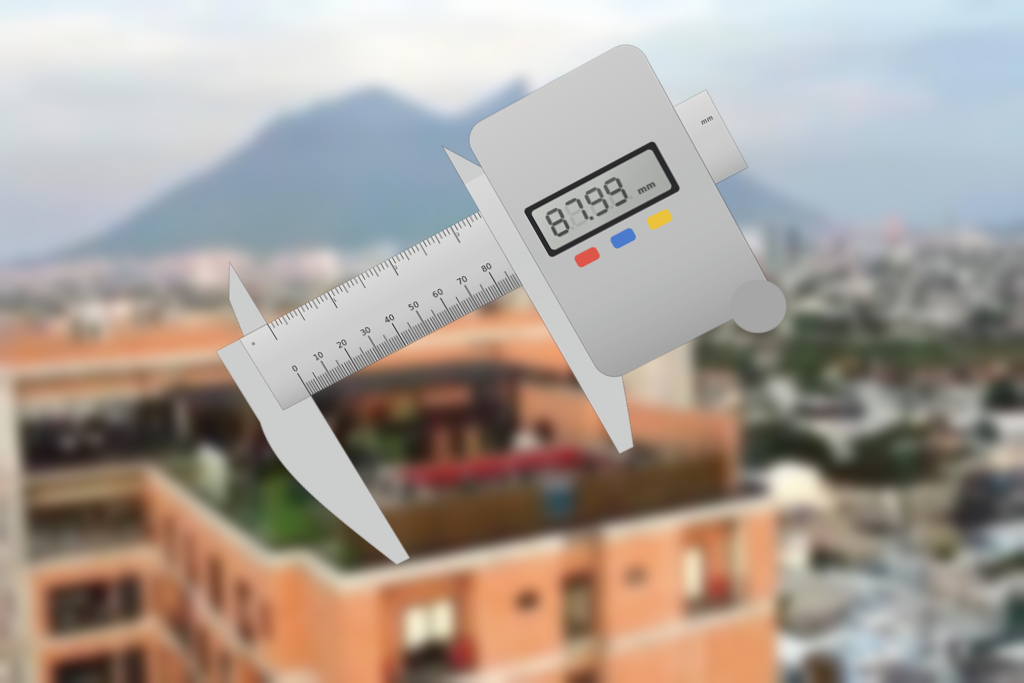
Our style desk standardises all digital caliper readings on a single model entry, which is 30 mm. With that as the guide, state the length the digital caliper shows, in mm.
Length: 87.99 mm
